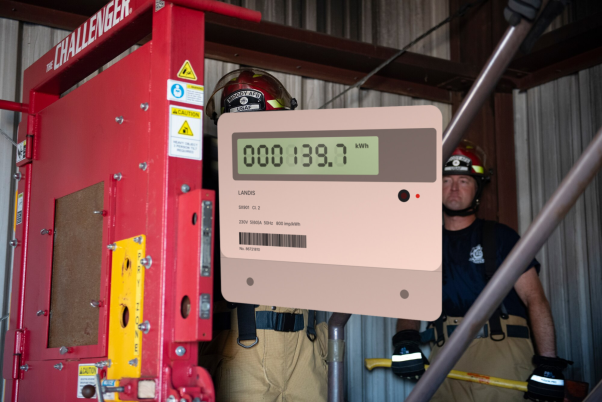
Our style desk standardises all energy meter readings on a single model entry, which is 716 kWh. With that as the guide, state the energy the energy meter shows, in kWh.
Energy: 139.7 kWh
